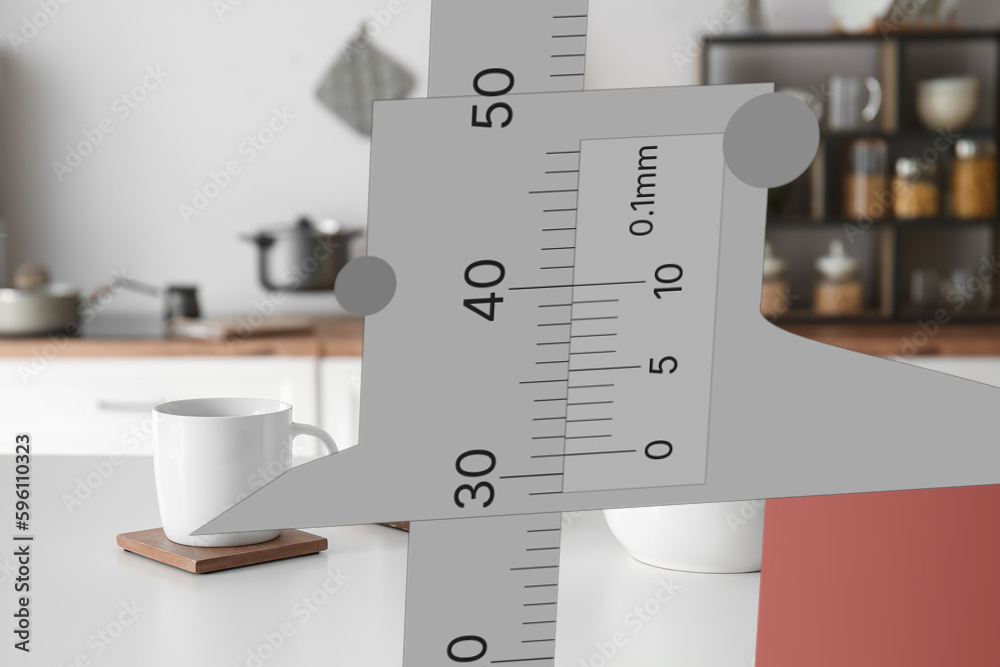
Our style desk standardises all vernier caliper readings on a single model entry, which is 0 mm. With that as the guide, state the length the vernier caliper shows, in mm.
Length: 31.0 mm
